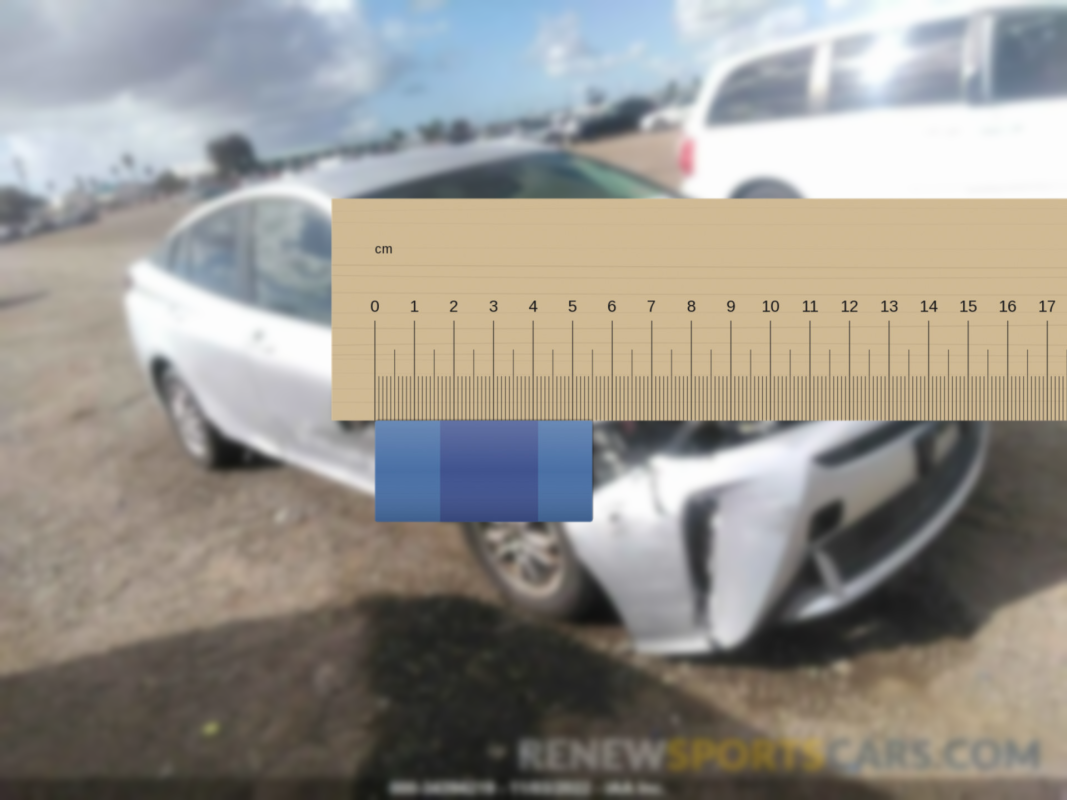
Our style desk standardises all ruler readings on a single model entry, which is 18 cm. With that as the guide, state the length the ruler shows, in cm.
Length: 5.5 cm
